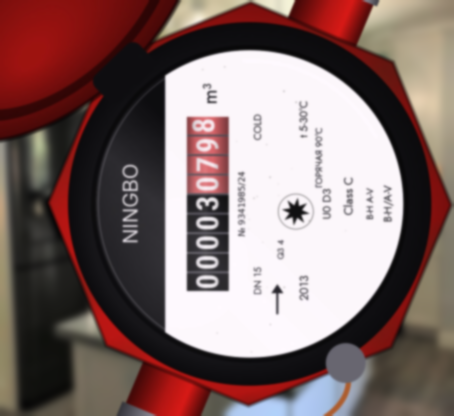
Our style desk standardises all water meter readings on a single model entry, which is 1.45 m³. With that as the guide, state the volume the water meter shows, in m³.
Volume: 3.0798 m³
